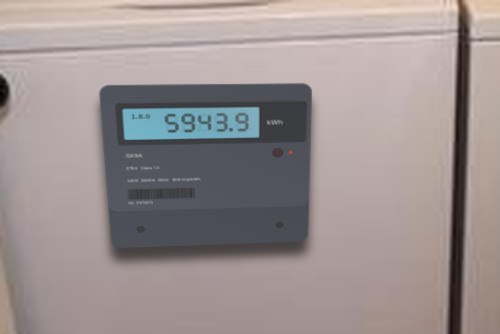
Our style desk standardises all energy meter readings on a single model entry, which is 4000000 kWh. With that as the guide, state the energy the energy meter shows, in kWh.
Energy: 5943.9 kWh
